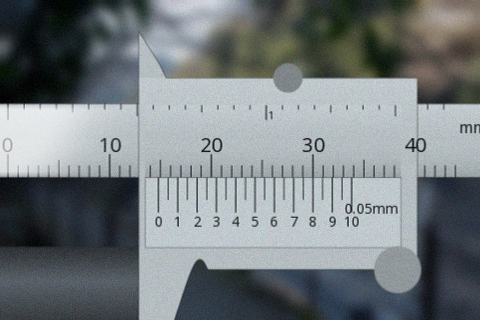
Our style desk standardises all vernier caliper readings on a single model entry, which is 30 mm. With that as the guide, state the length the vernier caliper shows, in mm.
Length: 14.8 mm
